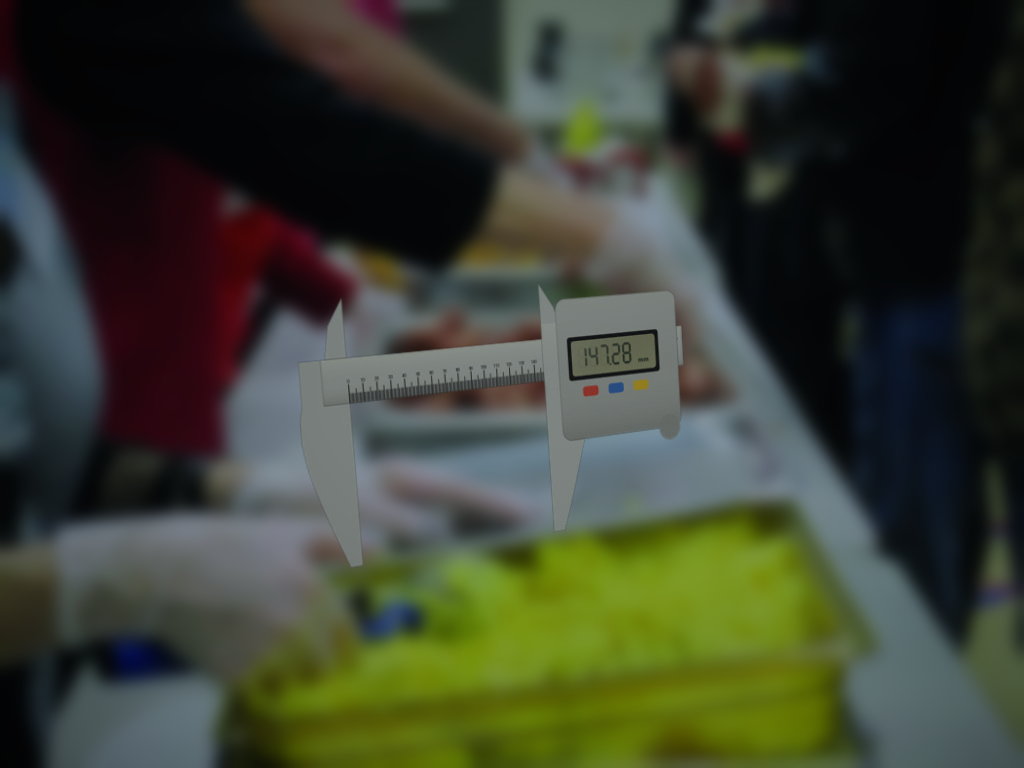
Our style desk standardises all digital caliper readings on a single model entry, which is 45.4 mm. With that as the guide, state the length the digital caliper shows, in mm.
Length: 147.28 mm
